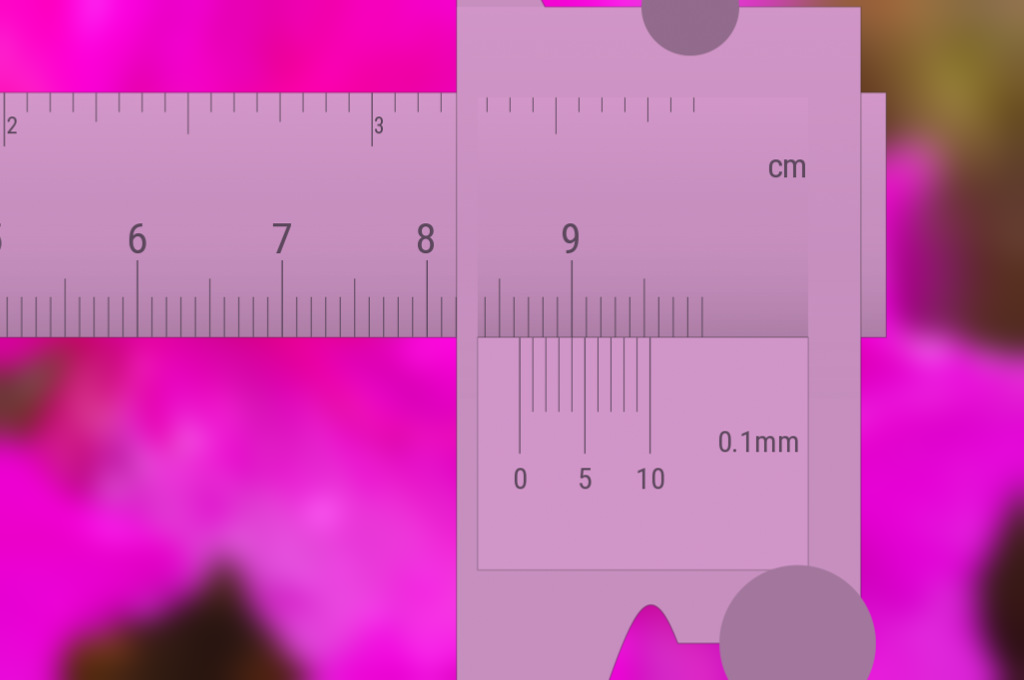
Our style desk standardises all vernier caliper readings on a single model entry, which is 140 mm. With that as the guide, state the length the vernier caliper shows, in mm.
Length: 86.4 mm
